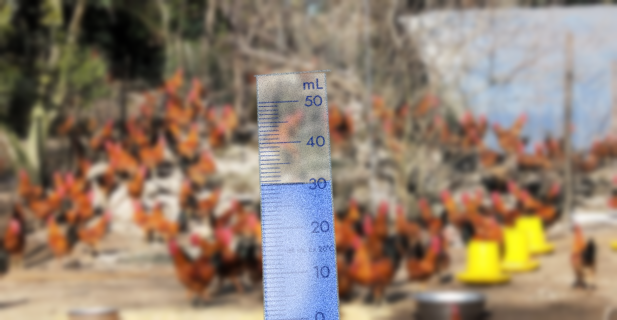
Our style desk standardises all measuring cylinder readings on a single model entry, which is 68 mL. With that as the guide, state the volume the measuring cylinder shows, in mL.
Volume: 30 mL
